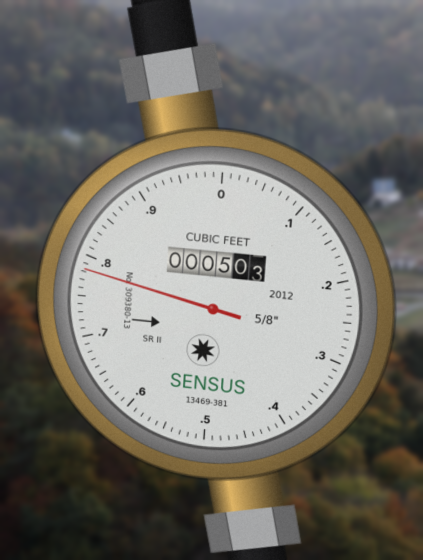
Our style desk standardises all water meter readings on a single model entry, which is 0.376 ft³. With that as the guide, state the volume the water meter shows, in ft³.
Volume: 502.78 ft³
